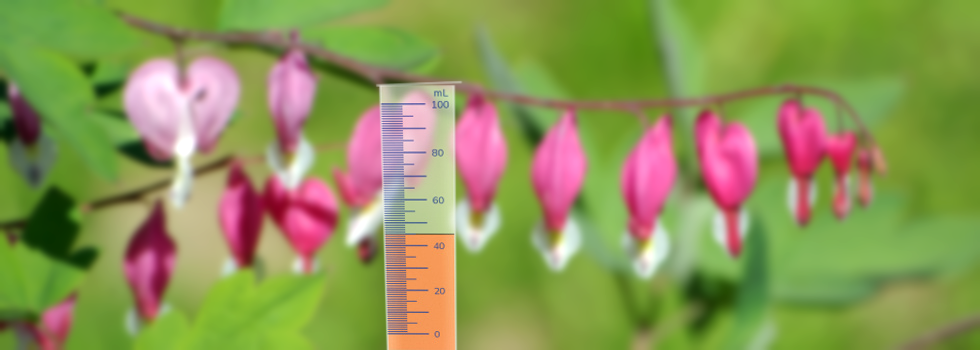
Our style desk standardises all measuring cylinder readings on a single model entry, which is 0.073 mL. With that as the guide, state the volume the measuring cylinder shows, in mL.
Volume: 45 mL
